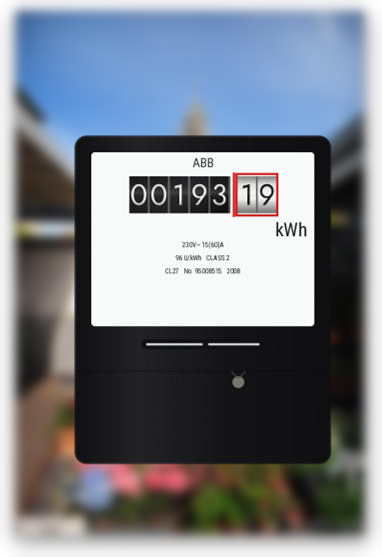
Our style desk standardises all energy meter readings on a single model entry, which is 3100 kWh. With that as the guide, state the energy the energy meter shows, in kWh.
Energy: 193.19 kWh
